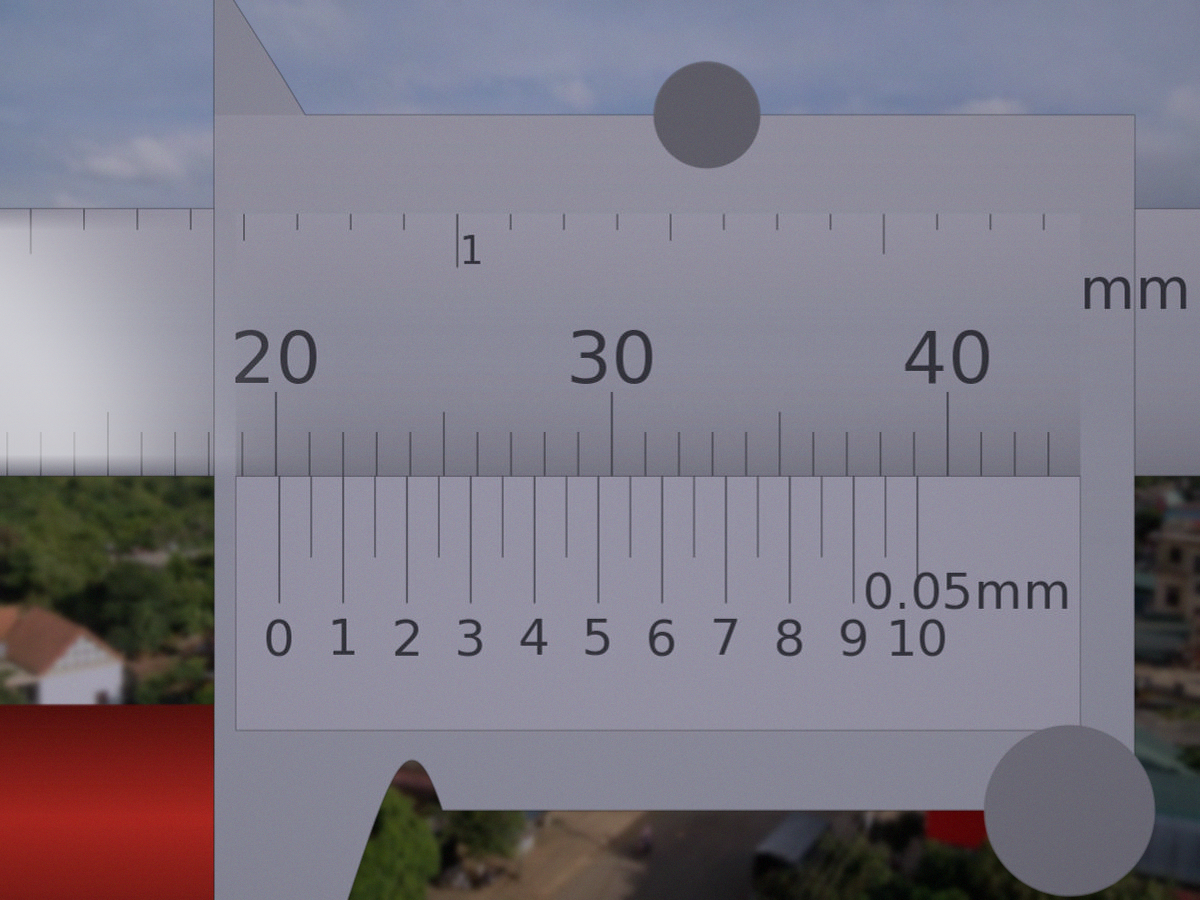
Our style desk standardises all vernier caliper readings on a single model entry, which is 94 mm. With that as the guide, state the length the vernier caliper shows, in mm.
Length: 20.10 mm
